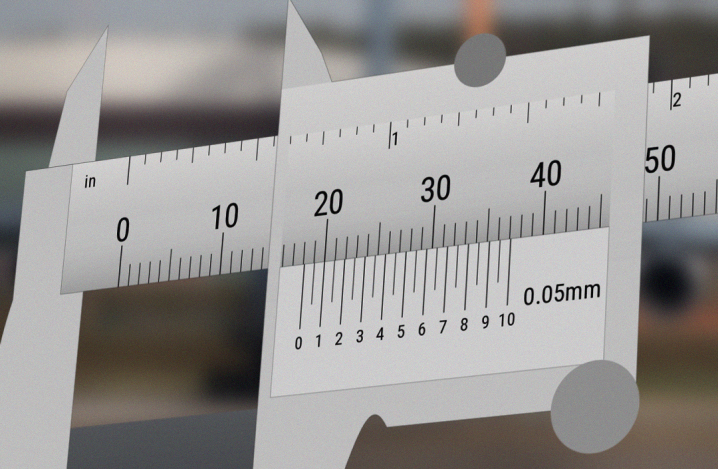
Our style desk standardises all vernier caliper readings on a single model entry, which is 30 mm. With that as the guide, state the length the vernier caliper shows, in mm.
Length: 18.1 mm
